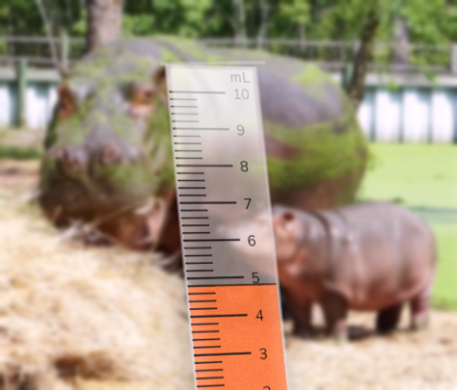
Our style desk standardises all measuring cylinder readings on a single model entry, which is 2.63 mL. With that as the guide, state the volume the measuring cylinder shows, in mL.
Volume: 4.8 mL
